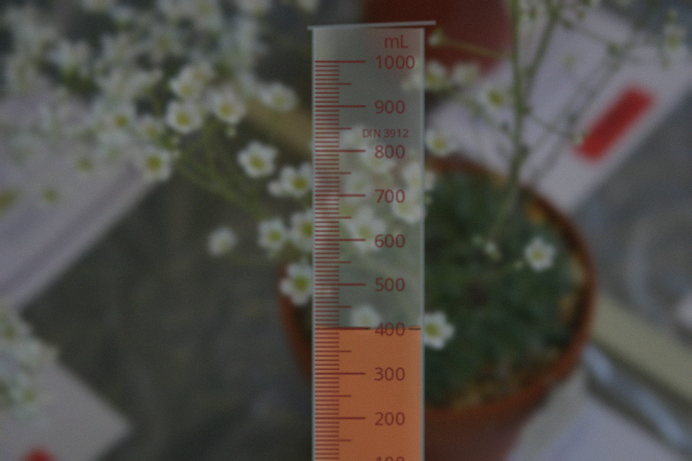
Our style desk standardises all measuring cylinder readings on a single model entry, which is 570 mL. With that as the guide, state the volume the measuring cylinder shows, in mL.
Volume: 400 mL
